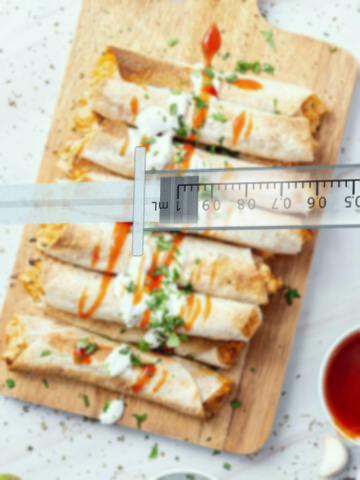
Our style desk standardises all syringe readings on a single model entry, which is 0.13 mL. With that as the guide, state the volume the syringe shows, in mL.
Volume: 0.94 mL
